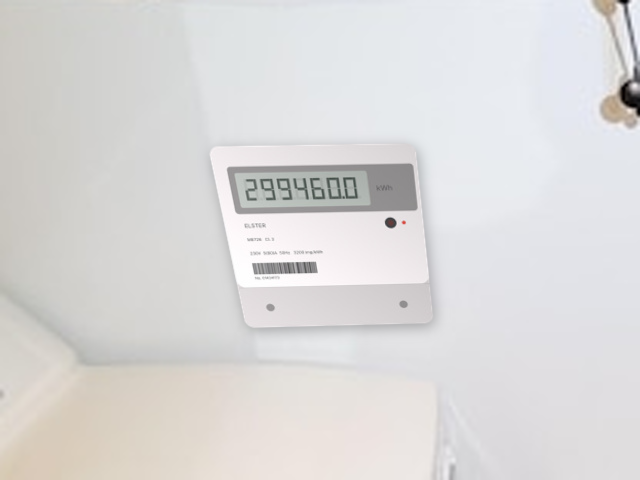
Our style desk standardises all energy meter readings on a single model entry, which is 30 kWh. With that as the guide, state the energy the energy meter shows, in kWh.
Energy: 299460.0 kWh
